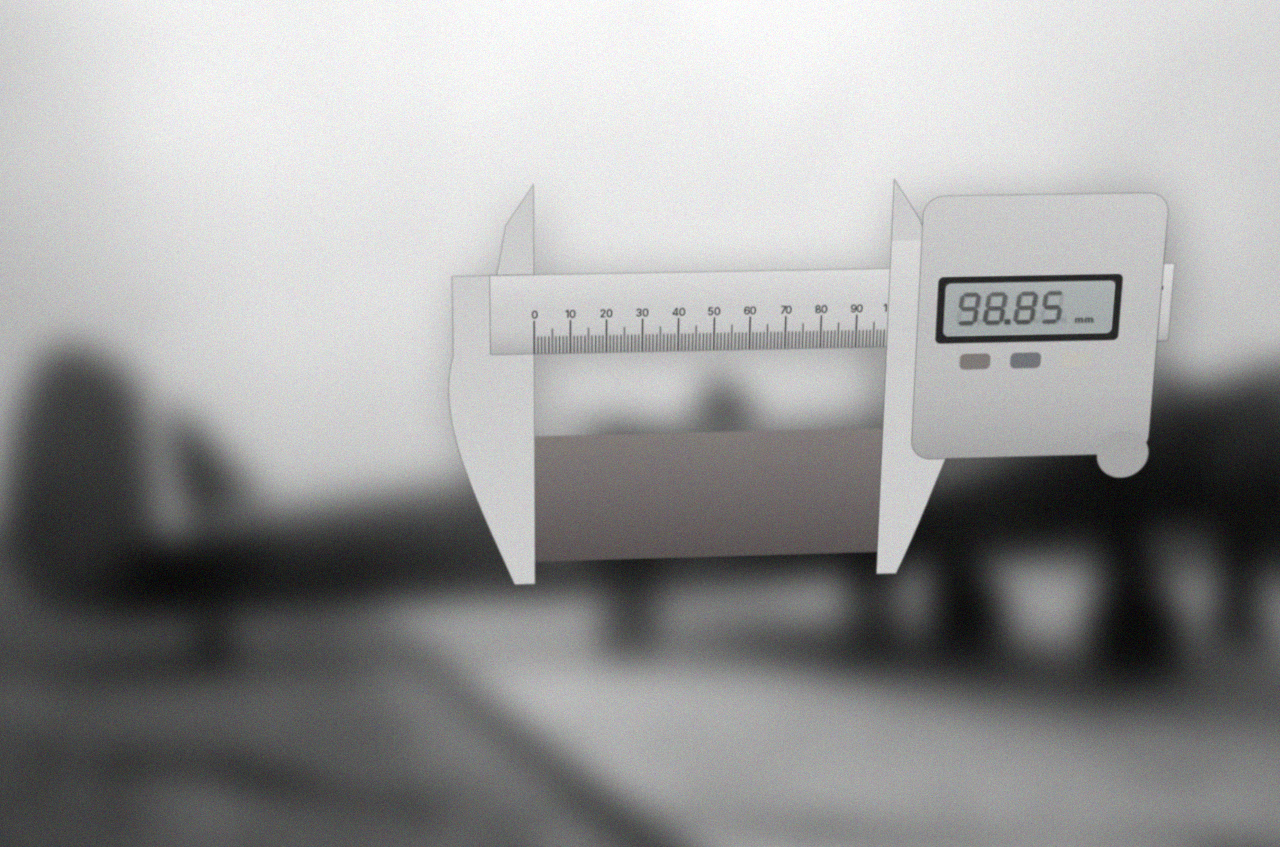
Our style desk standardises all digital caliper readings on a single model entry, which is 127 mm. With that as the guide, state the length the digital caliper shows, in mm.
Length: 98.85 mm
